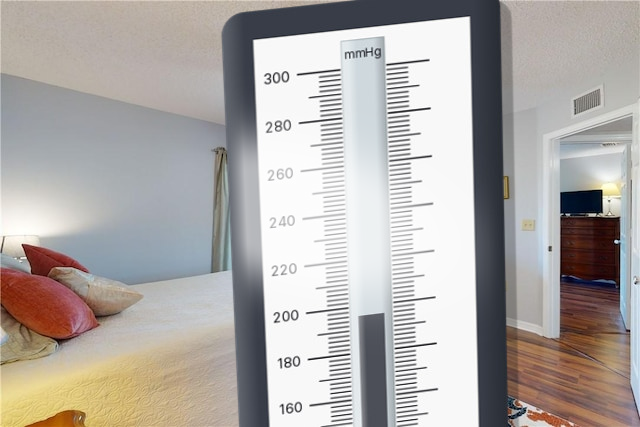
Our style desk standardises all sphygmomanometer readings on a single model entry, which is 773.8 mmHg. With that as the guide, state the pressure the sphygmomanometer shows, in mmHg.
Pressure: 196 mmHg
